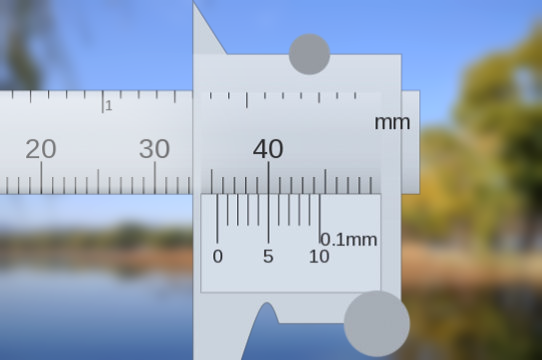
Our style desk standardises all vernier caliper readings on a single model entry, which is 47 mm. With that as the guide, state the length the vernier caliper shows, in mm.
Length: 35.5 mm
